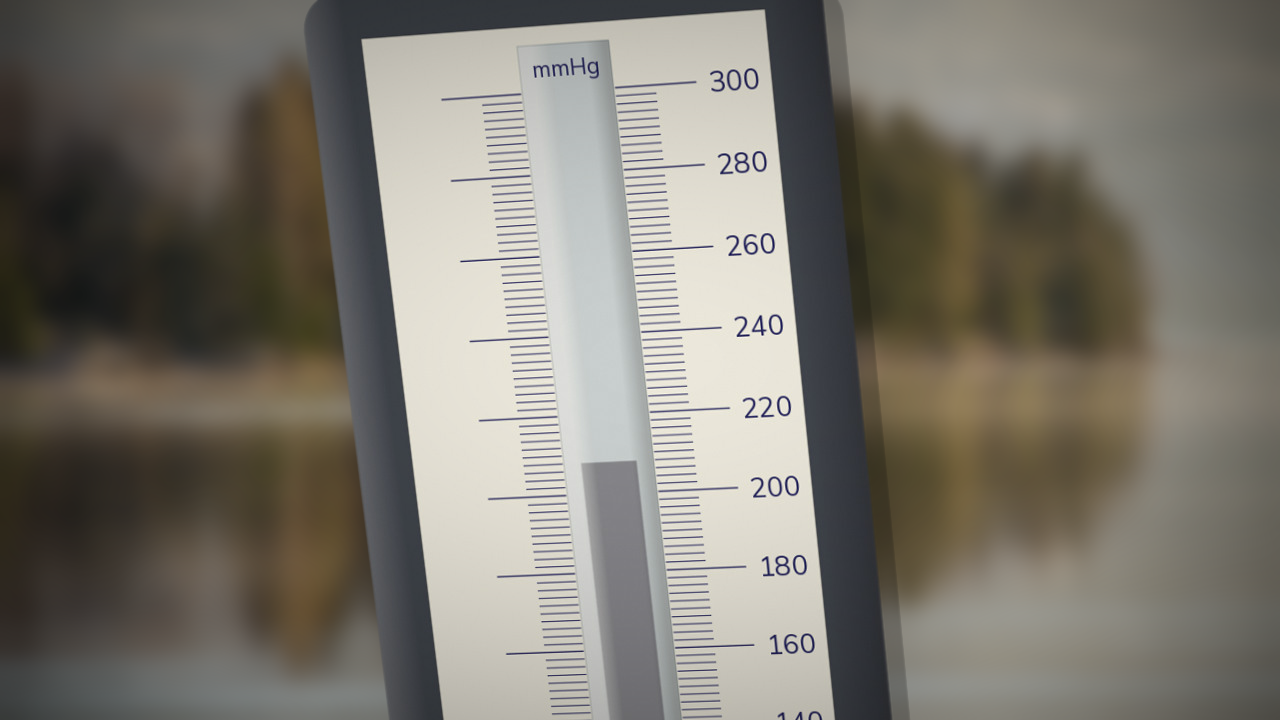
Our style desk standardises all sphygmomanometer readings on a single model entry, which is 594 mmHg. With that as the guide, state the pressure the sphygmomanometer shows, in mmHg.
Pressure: 208 mmHg
